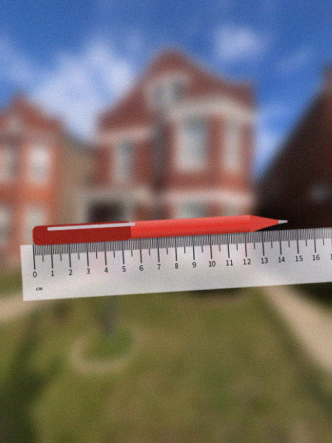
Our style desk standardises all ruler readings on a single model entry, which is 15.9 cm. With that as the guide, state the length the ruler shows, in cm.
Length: 14.5 cm
